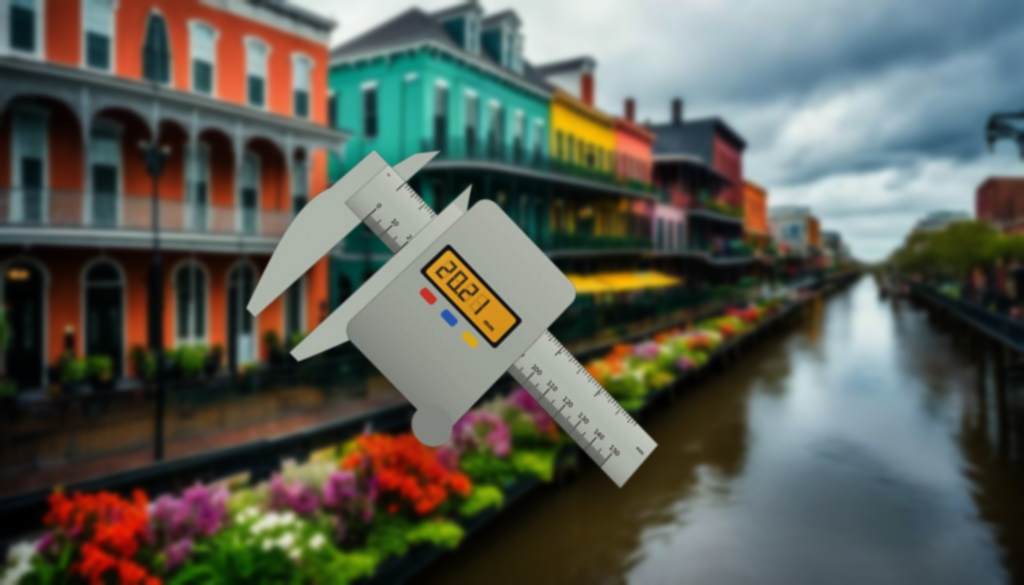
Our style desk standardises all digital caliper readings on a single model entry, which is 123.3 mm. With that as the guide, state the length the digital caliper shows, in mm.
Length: 20.21 mm
